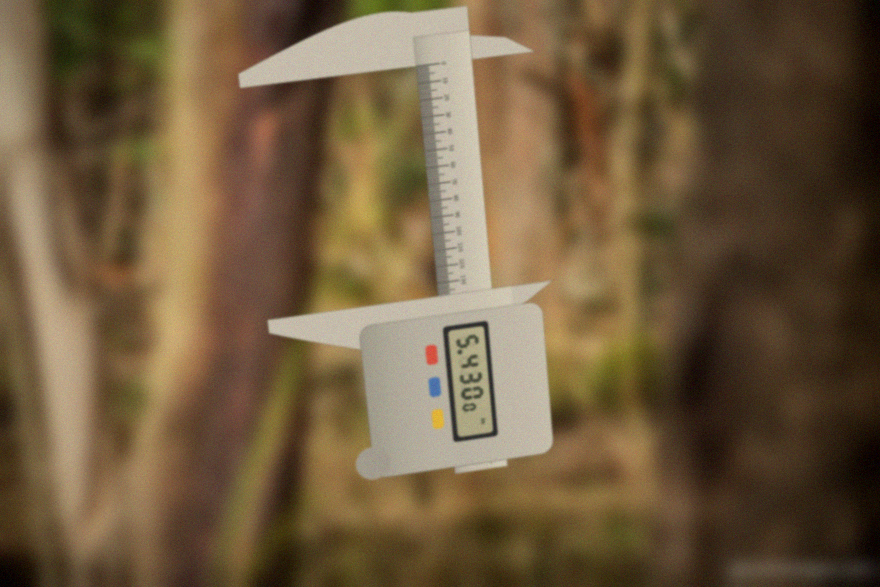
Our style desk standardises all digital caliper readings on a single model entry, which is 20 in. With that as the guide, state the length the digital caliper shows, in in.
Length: 5.4300 in
